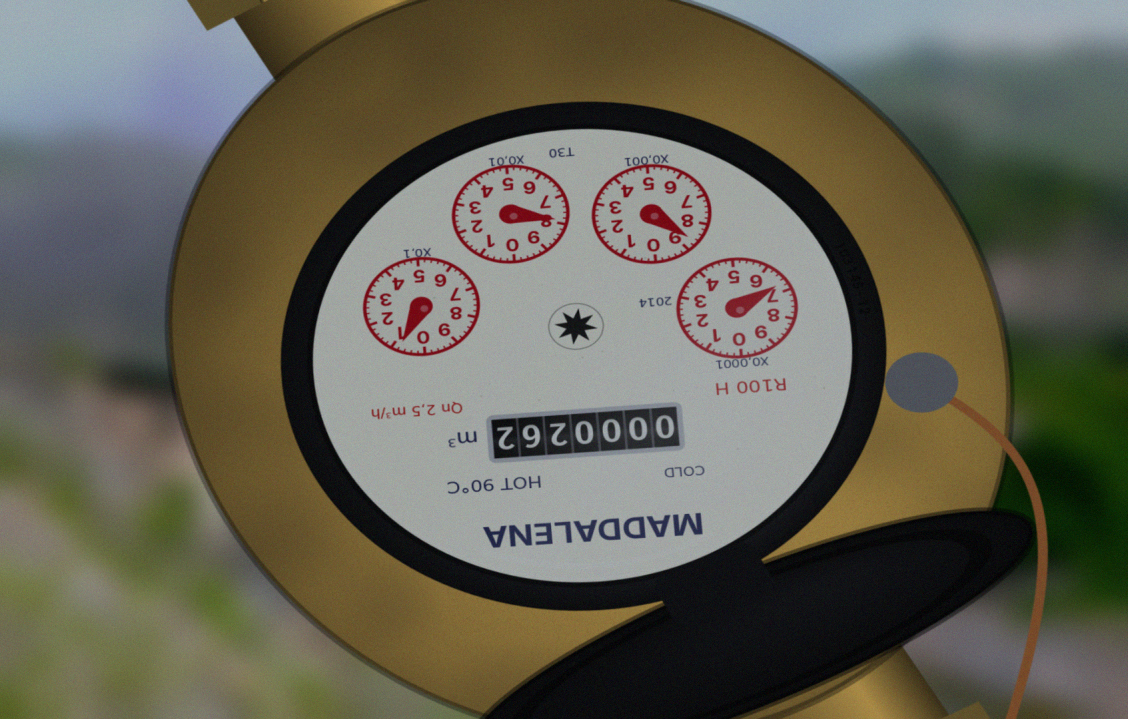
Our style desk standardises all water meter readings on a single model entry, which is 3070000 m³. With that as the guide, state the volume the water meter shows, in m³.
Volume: 262.0786 m³
